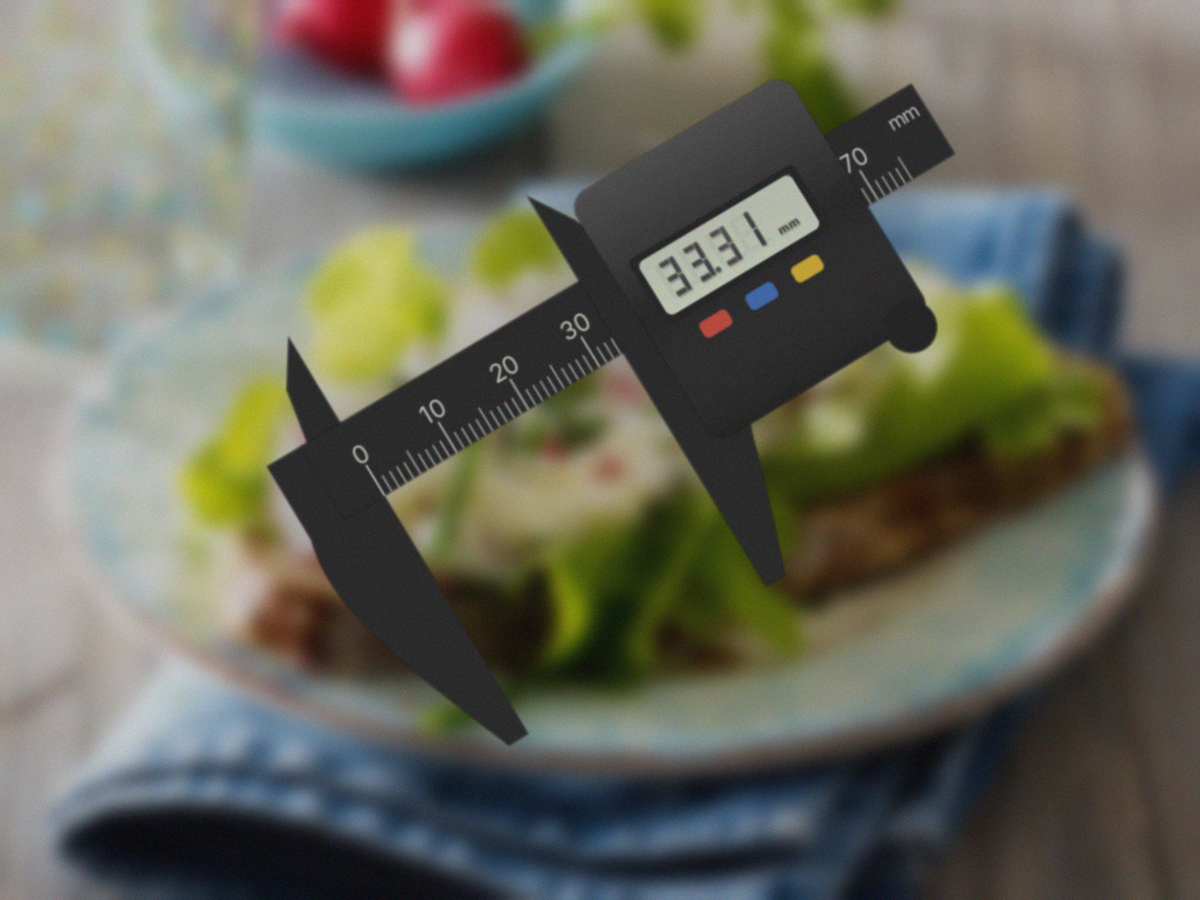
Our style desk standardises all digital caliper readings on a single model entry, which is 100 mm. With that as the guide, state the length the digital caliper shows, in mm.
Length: 33.31 mm
